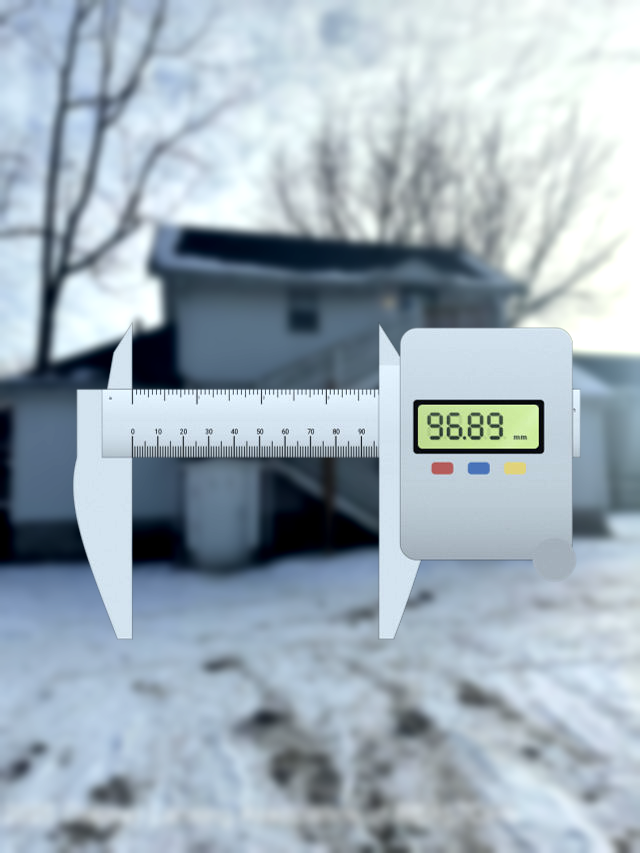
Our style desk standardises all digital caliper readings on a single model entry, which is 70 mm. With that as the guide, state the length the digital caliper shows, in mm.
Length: 96.89 mm
